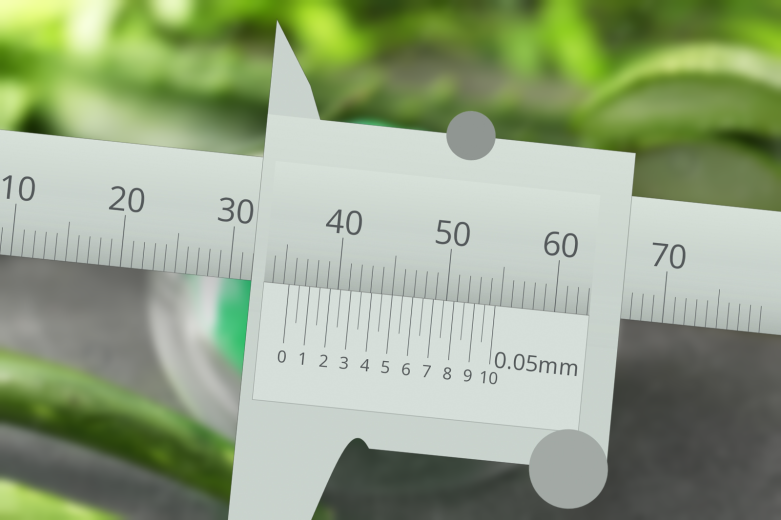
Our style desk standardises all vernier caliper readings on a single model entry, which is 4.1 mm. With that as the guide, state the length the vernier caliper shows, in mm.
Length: 35.5 mm
